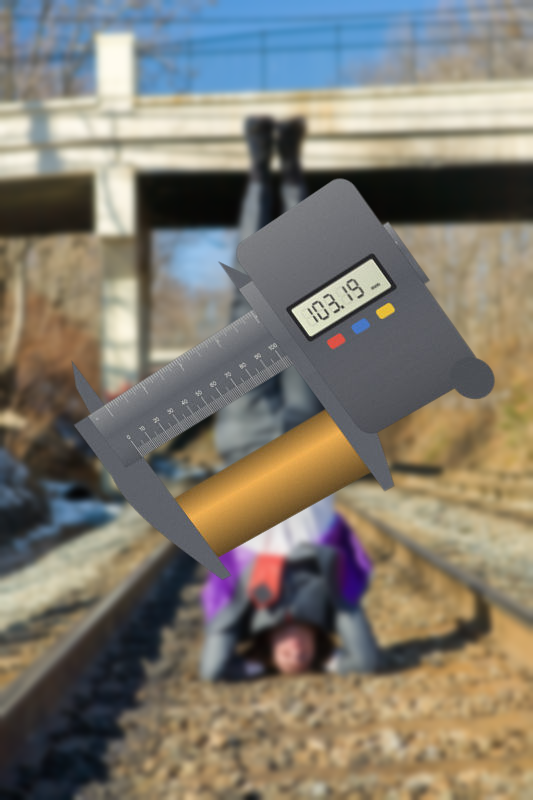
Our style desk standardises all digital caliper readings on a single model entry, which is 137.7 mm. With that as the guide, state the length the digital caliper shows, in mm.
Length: 103.19 mm
